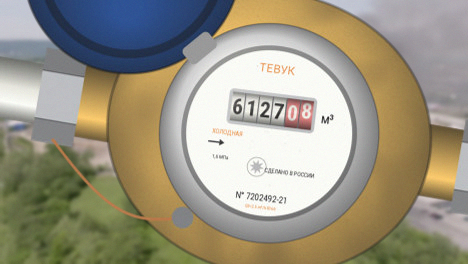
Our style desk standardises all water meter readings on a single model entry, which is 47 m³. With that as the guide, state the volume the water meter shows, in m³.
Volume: 6127.08 m³
